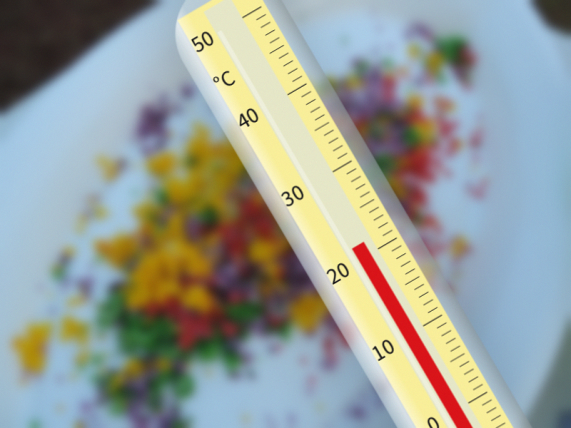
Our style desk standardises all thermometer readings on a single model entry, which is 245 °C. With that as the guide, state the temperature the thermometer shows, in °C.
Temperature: 21.5 °C
